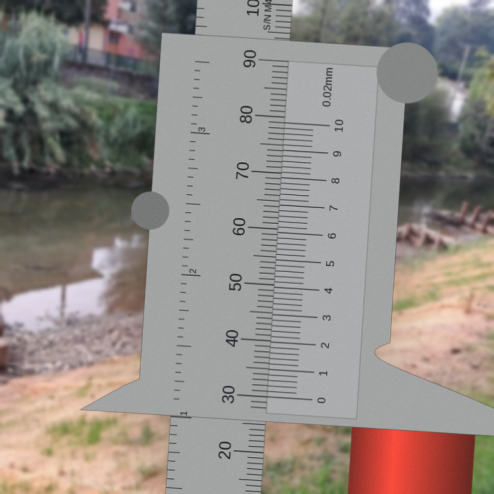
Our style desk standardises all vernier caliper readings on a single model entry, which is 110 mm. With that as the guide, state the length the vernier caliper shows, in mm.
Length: 30.0 mm
